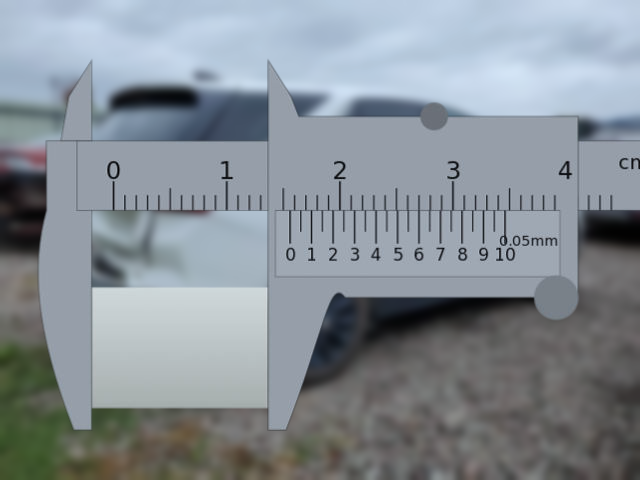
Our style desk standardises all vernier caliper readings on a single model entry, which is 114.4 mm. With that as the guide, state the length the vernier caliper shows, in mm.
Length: 15.6 mm
